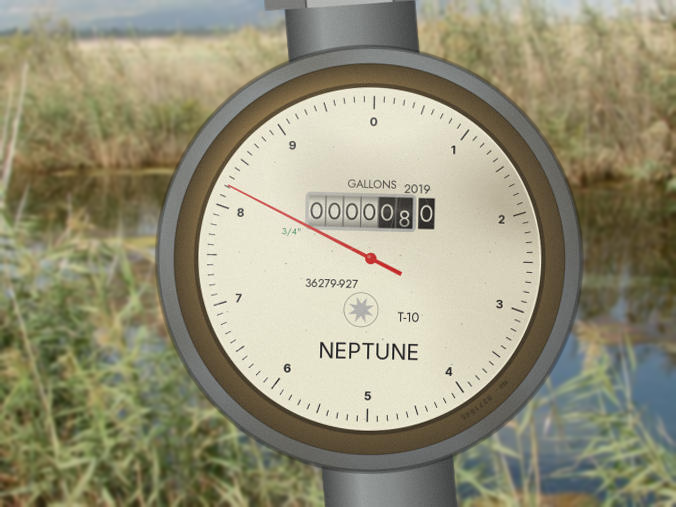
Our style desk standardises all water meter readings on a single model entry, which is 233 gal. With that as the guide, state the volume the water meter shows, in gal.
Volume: 78.2 gal
